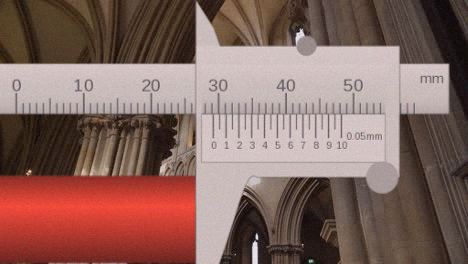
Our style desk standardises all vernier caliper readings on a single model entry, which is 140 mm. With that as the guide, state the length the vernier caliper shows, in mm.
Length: 29.2 mm
